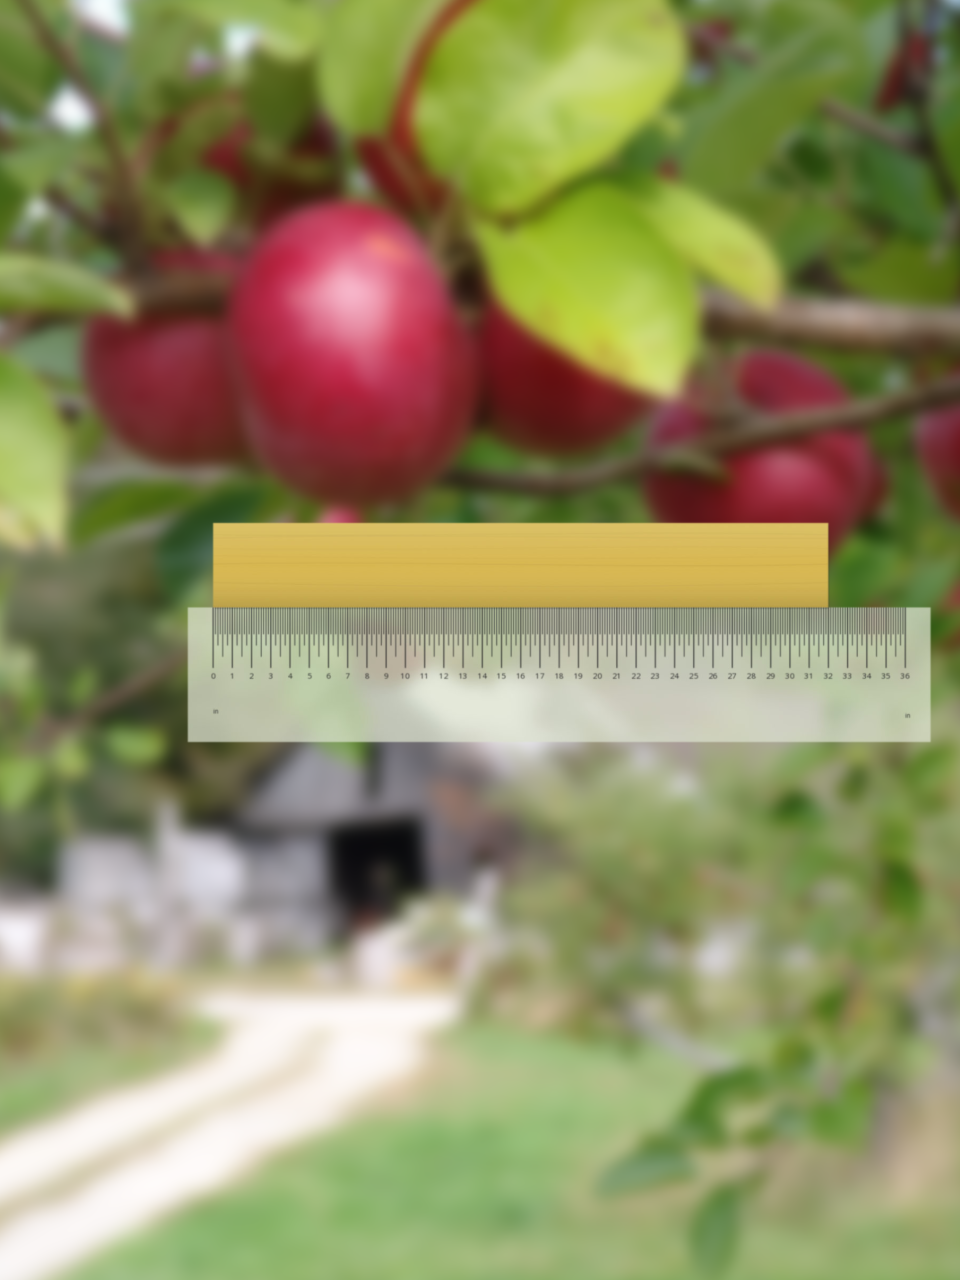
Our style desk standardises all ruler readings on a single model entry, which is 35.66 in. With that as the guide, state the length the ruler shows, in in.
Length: 32 in
